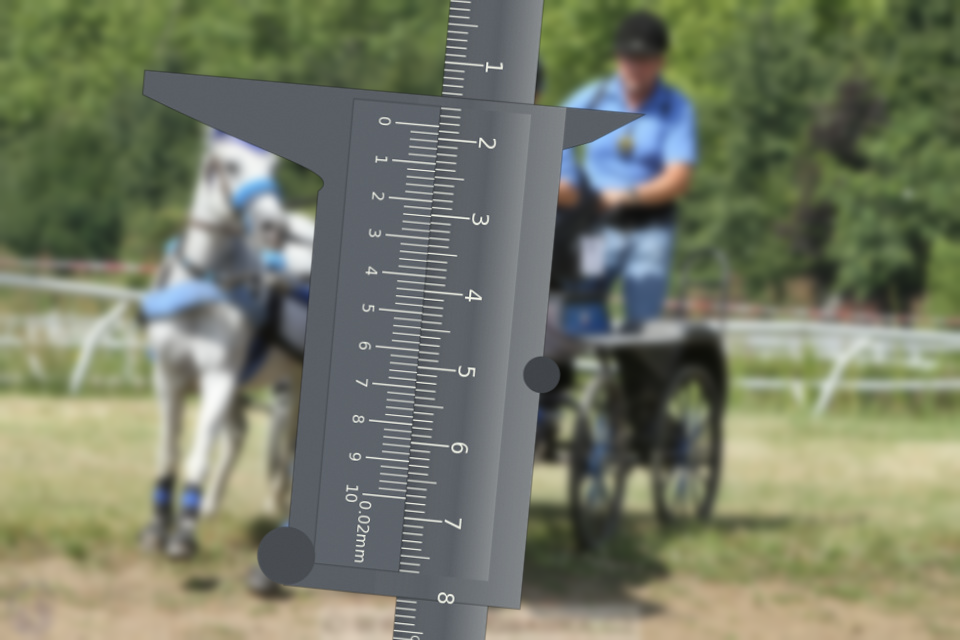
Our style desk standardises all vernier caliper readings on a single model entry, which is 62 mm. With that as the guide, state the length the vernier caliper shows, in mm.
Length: 18.4 mm
